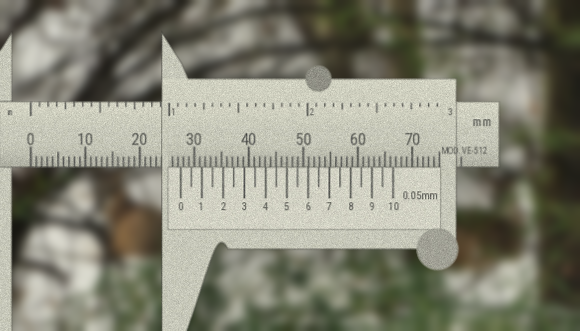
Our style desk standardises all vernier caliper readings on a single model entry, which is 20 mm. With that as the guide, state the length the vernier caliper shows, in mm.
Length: 27.5 mm
